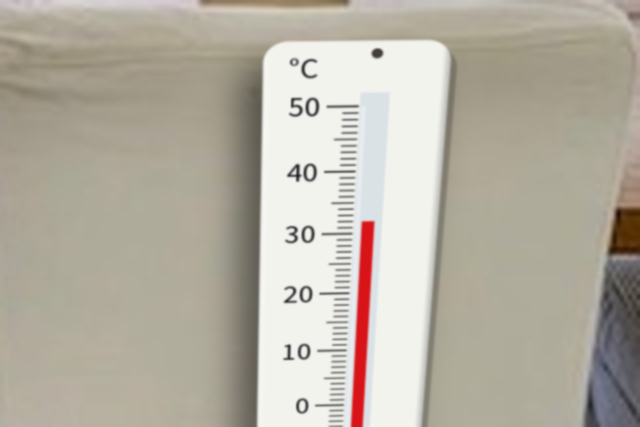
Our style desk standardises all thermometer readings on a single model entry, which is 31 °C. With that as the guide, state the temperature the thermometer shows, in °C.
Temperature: 32 °C
